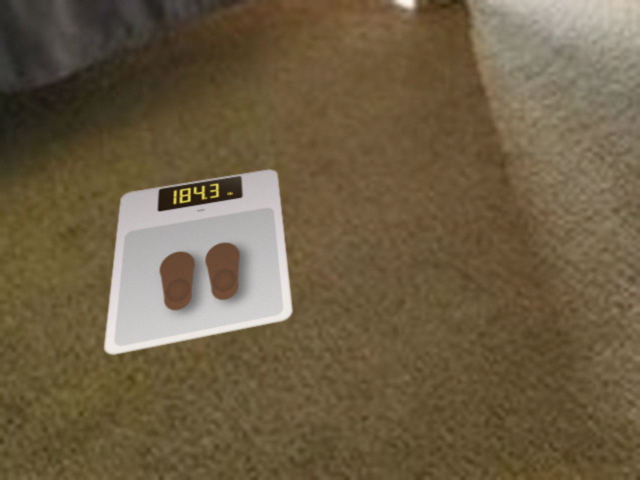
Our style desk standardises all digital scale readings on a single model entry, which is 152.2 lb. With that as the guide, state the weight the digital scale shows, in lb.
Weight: 184.3 lb
